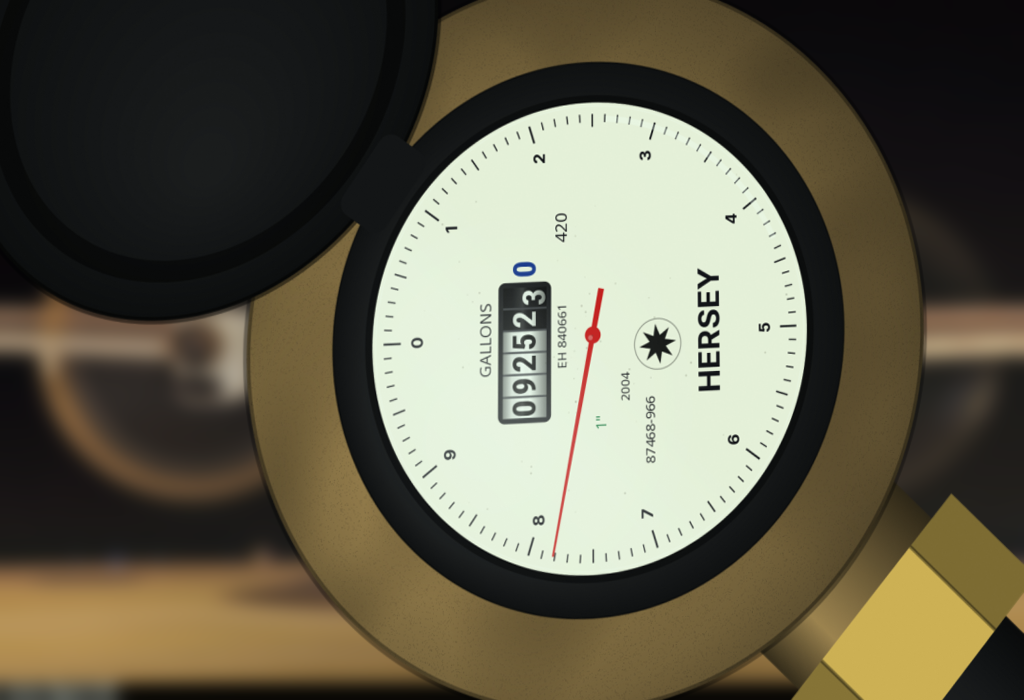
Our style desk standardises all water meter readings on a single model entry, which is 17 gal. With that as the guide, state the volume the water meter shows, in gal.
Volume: 925227.8 gal
